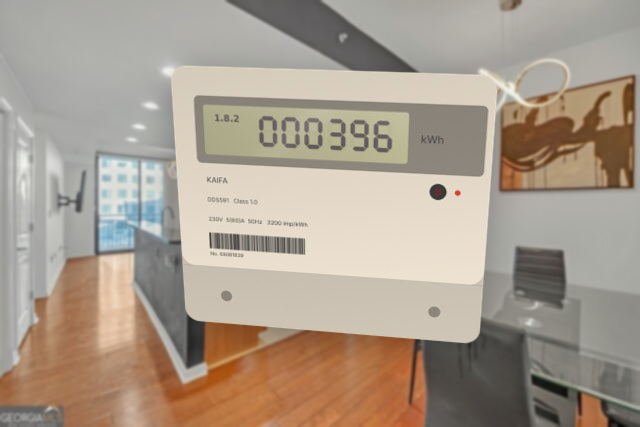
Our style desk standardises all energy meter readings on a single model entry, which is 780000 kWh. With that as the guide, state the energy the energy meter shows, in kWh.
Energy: 396 kWh
